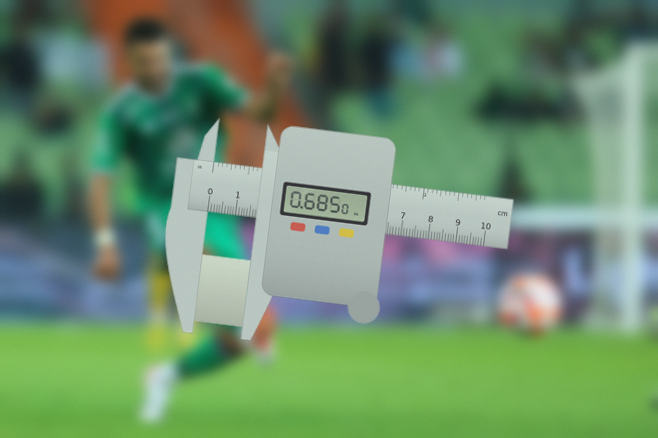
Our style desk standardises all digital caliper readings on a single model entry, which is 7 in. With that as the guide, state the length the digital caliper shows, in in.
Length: 0.6850 in
